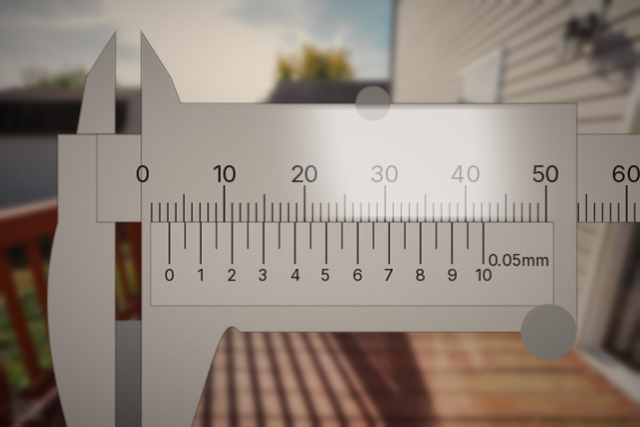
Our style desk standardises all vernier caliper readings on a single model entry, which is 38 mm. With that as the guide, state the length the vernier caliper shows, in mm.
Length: 3.2 mm
